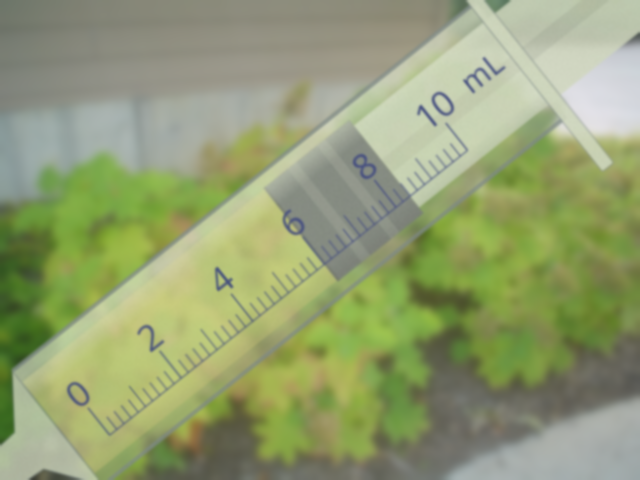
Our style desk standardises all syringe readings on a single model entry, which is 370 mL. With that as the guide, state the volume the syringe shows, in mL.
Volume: 6 mL
